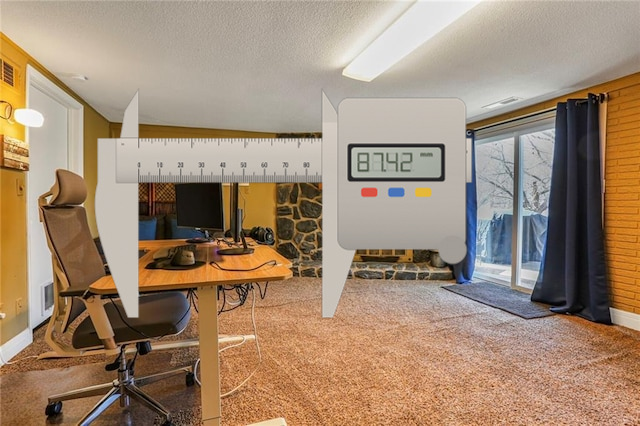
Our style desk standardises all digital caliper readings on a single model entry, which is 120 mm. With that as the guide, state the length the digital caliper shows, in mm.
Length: 87.42 mm
